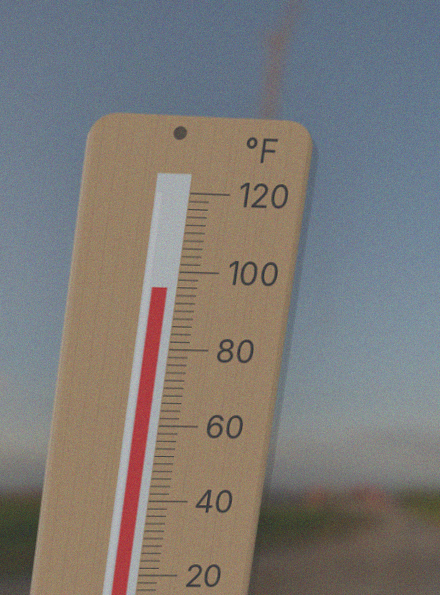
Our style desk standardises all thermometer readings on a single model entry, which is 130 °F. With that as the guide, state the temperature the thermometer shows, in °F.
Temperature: 96 °F
